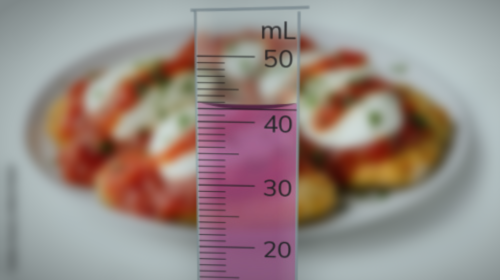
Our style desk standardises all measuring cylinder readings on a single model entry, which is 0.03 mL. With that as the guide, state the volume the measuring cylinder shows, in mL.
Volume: 42 mL
